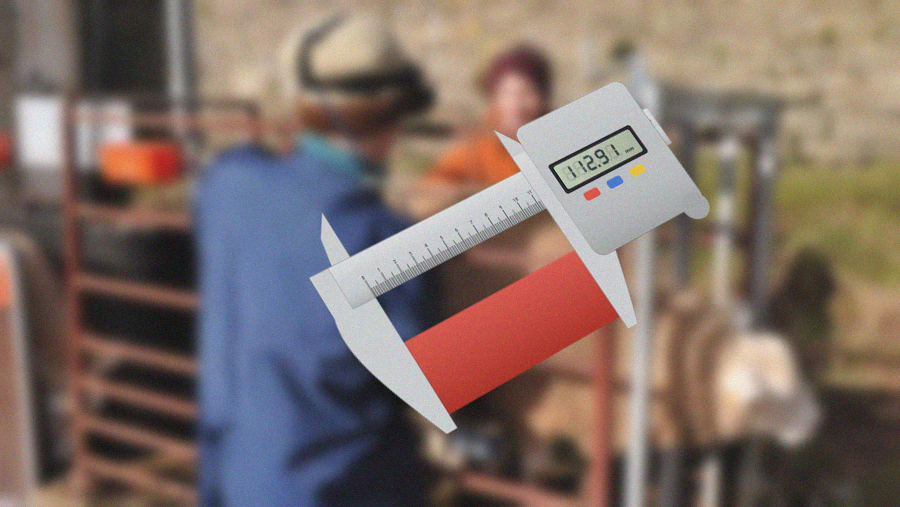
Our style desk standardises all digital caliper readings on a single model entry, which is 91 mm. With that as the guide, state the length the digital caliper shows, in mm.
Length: 112.91 mm
